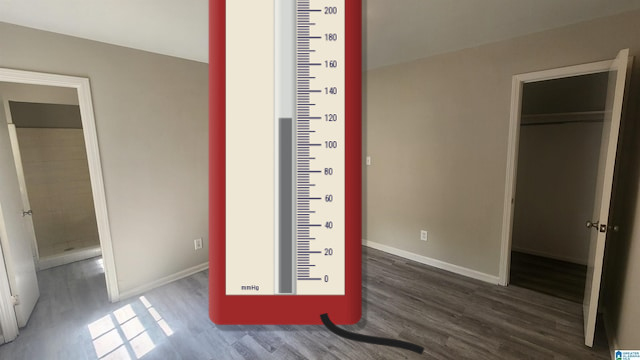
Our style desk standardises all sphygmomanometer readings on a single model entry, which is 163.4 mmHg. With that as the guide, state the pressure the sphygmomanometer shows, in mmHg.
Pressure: 120 mmHg
